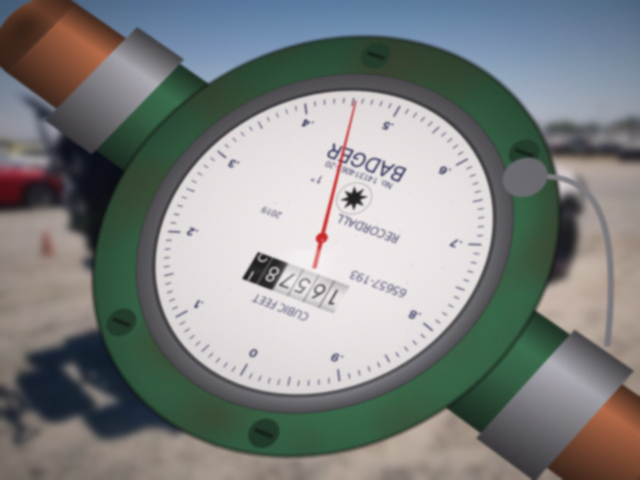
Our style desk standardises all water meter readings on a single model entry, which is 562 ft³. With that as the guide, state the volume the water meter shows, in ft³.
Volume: 165781.45 ft³
